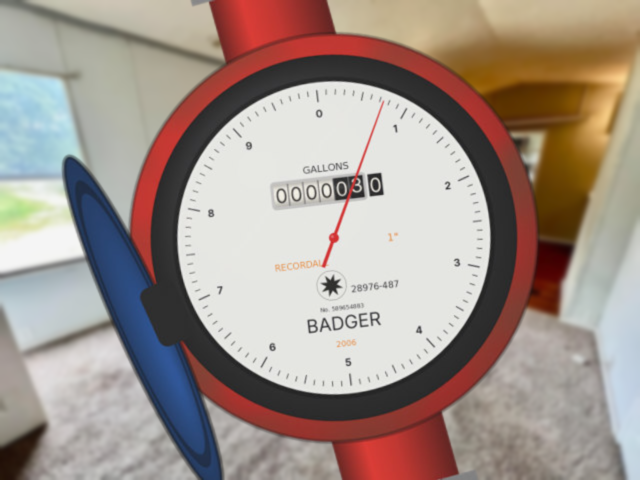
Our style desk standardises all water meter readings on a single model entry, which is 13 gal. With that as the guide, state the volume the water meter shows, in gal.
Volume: 30.7 gal
